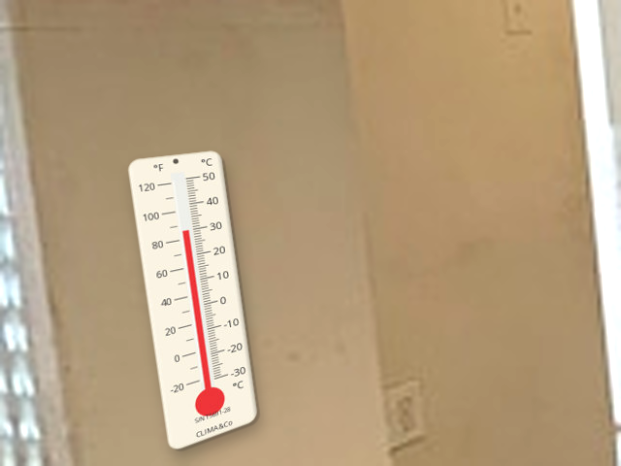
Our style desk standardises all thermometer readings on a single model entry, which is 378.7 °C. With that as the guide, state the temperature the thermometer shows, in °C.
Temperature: 30 °C
